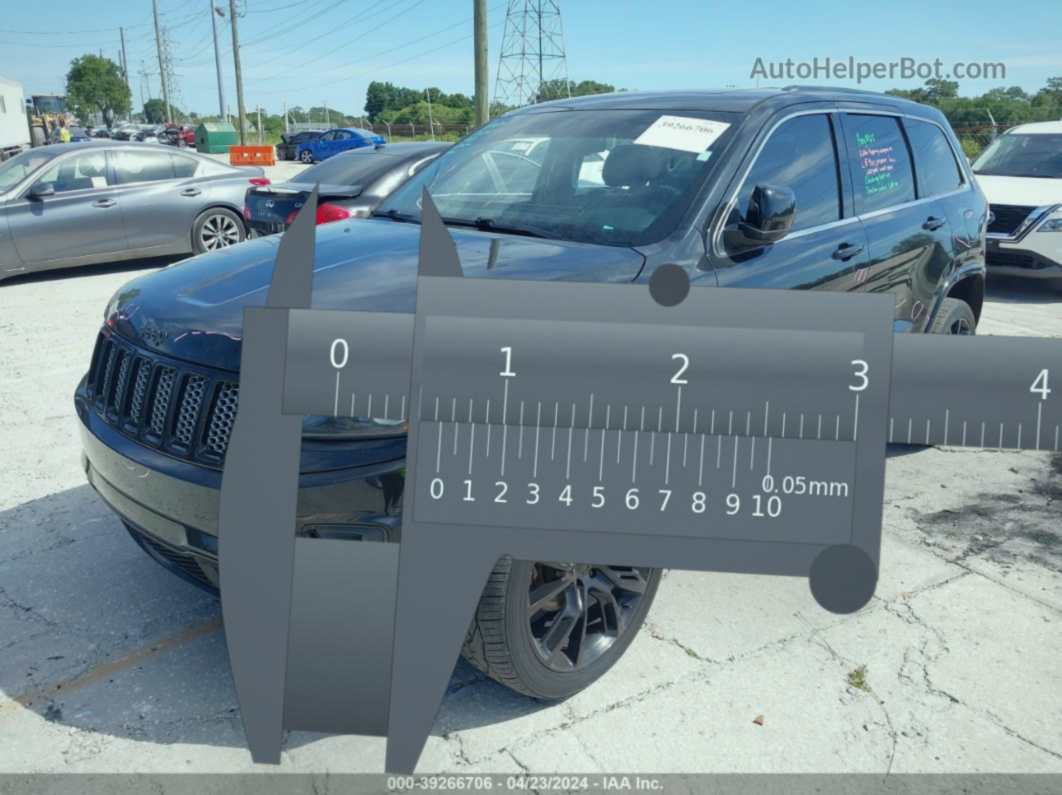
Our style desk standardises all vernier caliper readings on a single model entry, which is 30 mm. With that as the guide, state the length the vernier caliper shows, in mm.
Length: 6.3 mm
